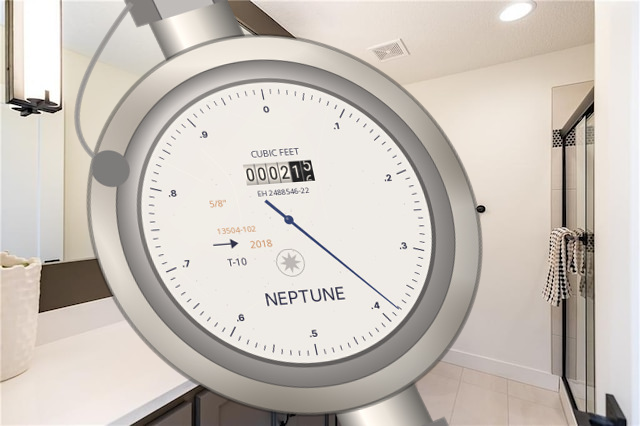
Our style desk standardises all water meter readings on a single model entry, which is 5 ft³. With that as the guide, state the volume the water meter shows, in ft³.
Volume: 215.38 ft³
